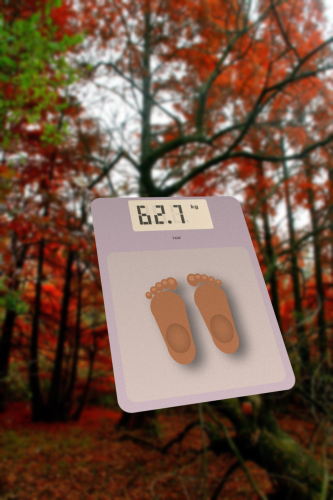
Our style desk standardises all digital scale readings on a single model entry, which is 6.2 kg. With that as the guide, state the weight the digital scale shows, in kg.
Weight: 62.7 kg
